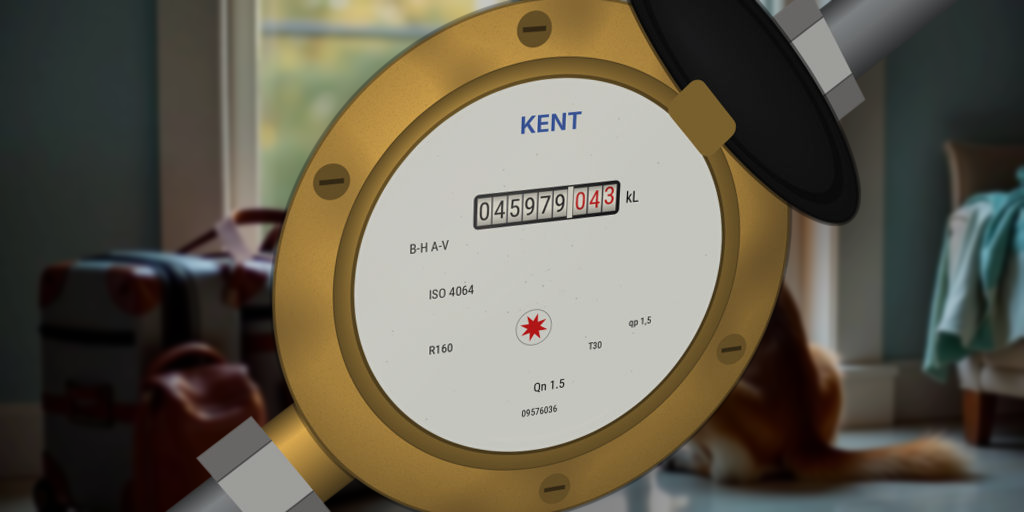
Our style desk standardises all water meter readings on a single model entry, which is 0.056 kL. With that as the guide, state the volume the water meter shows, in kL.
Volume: 45979.043 kL
